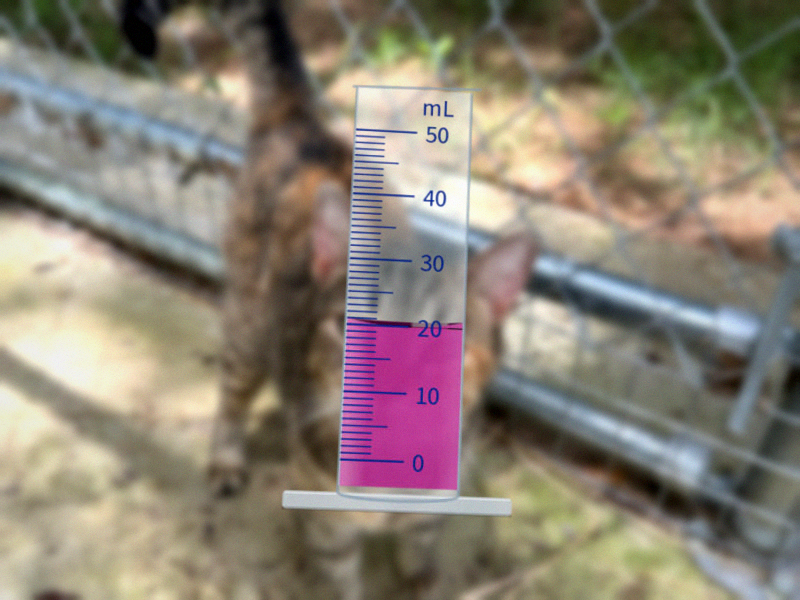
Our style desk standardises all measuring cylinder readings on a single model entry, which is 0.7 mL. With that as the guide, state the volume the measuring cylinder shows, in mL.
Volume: 20 mL
